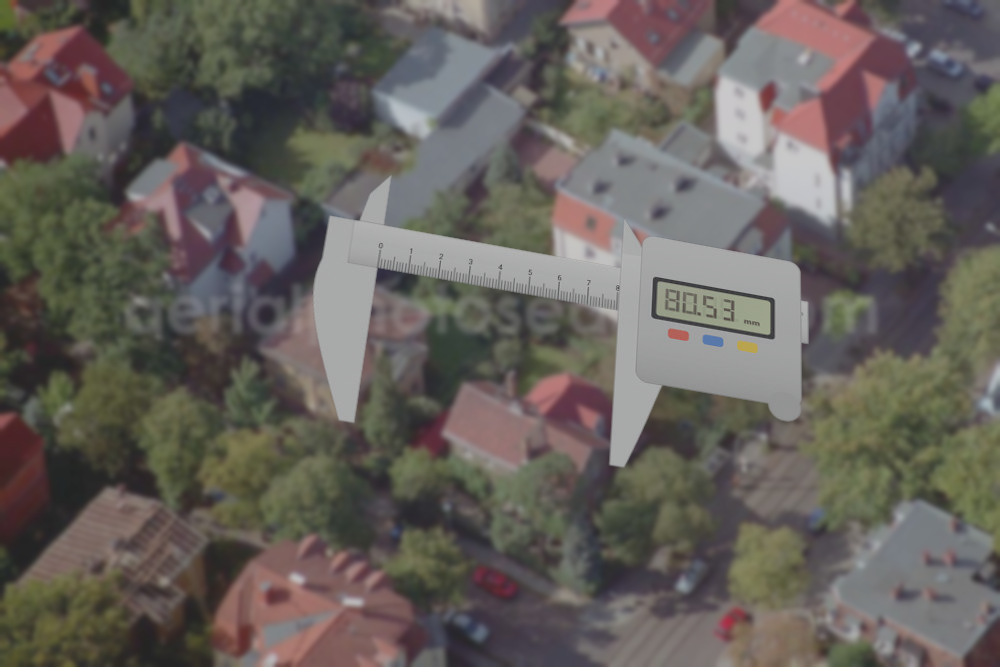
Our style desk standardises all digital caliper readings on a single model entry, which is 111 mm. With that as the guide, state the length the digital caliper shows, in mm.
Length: 80.53 mm
